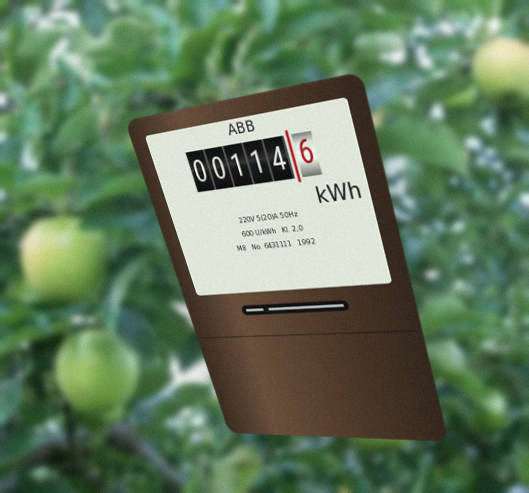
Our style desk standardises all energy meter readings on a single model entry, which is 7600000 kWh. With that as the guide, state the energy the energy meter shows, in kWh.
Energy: 114.6 kWh
